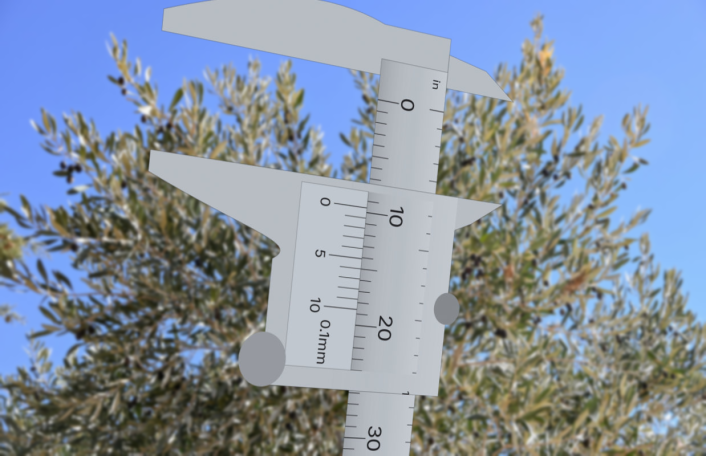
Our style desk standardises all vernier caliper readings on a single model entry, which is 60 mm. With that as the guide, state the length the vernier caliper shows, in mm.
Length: 9.6 mm
